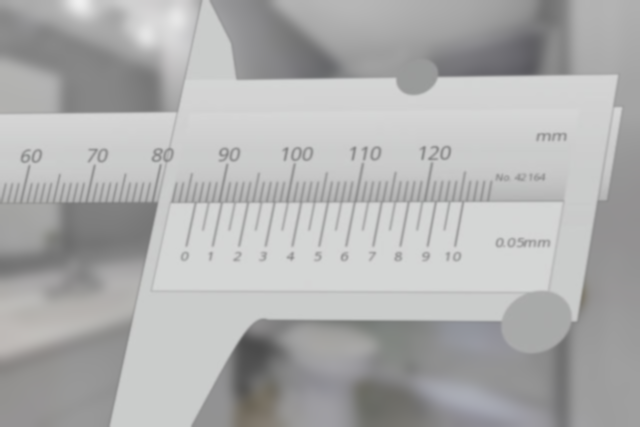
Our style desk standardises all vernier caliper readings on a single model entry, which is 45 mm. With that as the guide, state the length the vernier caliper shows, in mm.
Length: 86.5 mm
